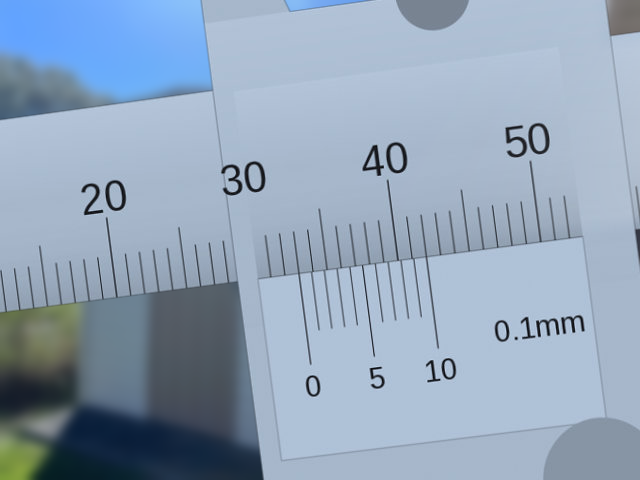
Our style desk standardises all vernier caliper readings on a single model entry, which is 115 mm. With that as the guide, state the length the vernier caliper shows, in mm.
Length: 33.0 mm
